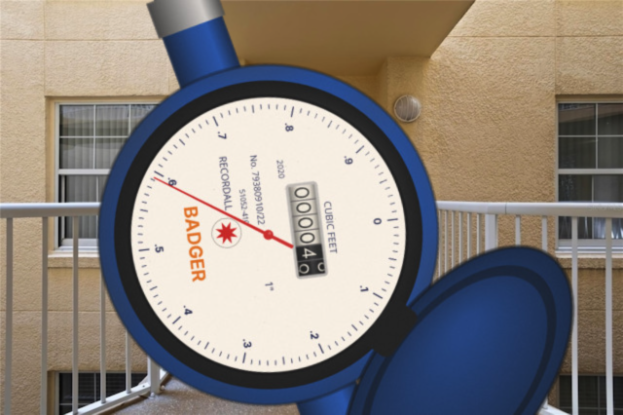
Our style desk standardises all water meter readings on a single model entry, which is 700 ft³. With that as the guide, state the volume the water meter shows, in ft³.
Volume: 48.59 ft³
